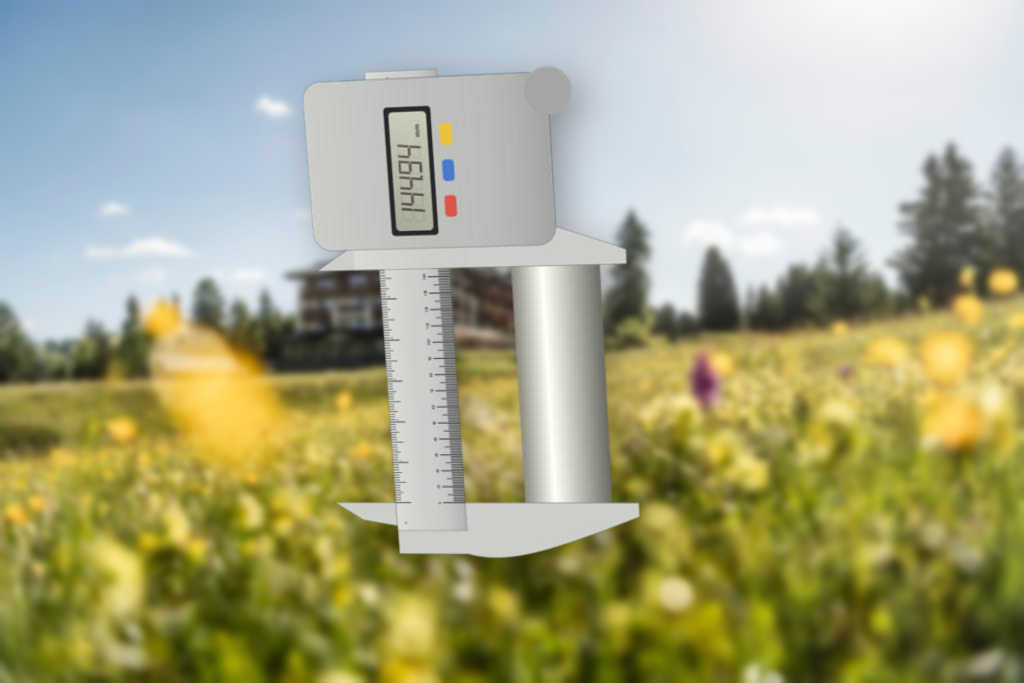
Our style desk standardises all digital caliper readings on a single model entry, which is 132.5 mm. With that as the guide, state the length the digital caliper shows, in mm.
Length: 144.94 mm
